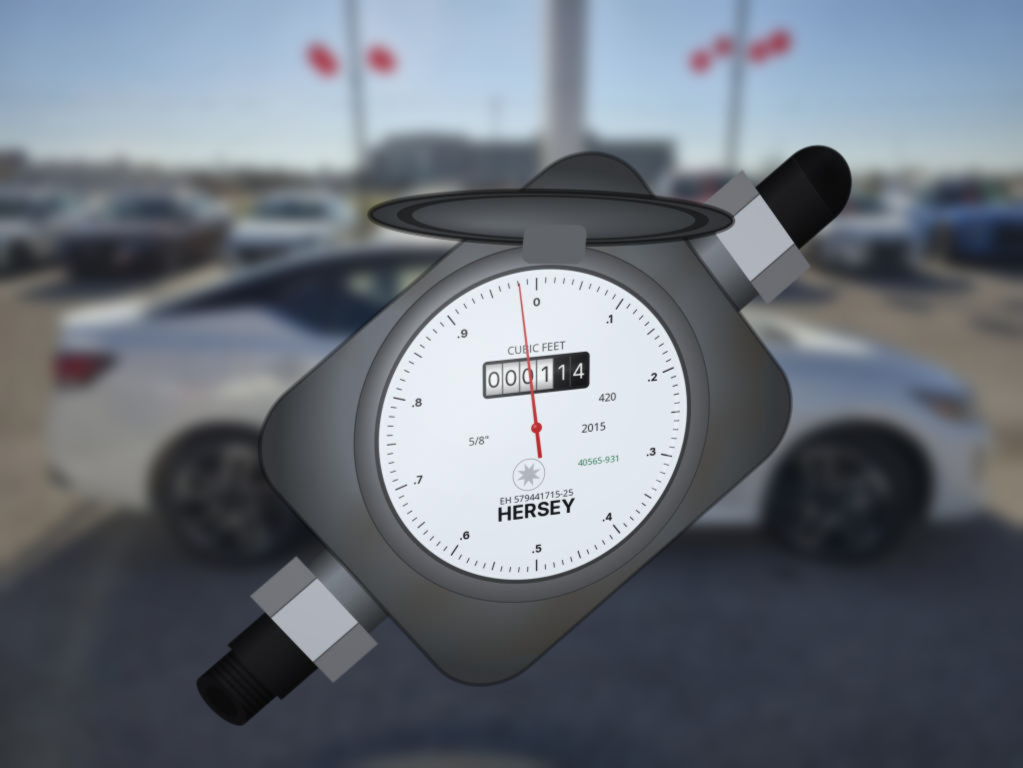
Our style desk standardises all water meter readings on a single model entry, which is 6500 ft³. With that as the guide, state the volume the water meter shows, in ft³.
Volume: 113.98 ft³
